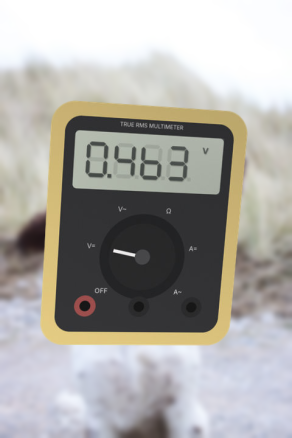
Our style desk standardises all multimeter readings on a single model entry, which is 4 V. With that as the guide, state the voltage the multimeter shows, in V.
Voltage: 0.463 V
